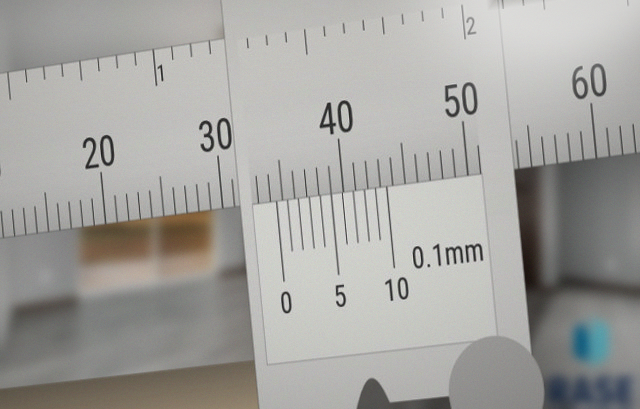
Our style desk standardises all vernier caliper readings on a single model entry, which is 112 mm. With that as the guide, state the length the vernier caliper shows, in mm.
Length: 34.5 mm
